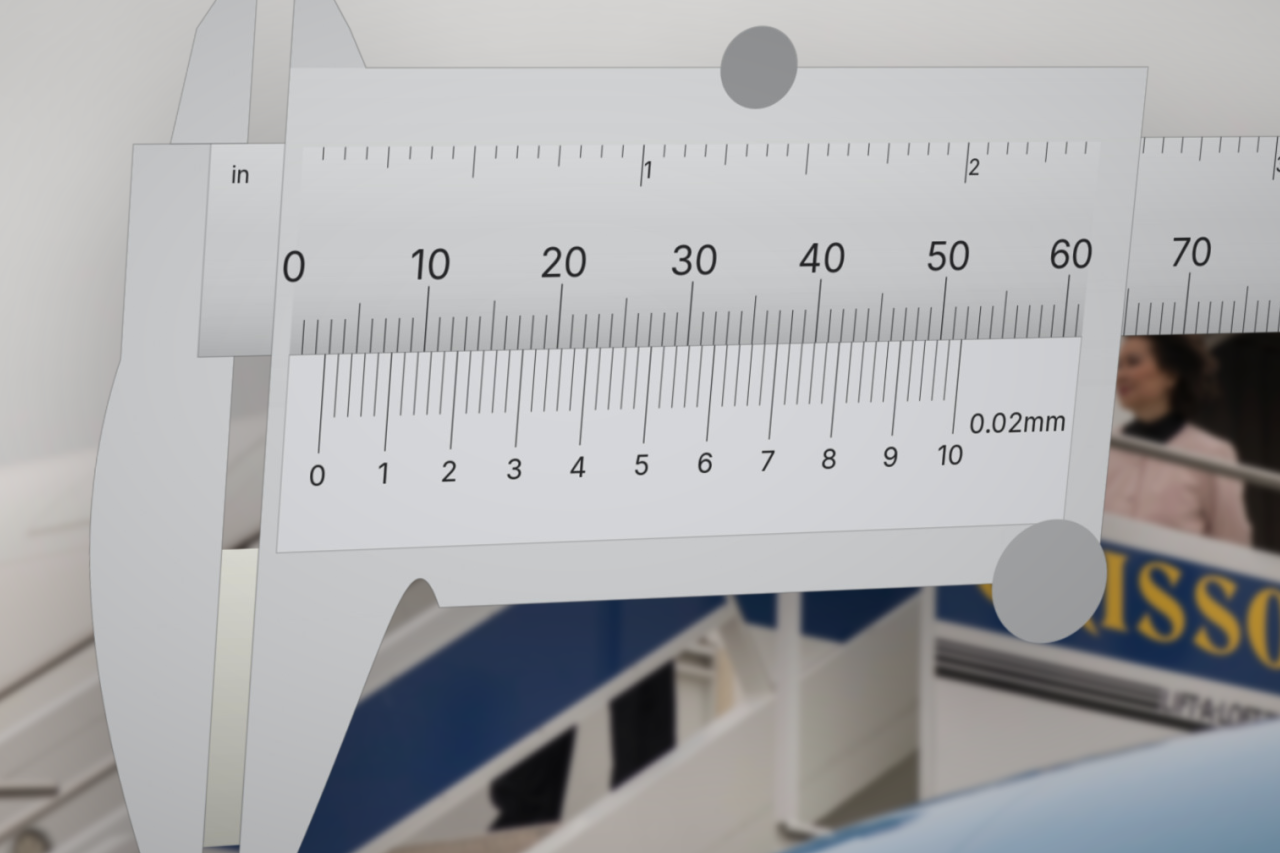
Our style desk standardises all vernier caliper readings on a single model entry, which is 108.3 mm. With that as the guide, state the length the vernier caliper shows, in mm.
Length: 2.7 mm
